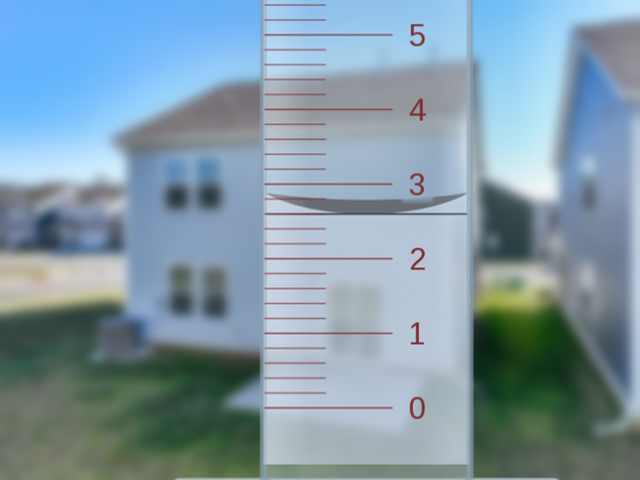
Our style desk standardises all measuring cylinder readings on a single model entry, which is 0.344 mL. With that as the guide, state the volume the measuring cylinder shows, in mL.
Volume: 2.6 mL
